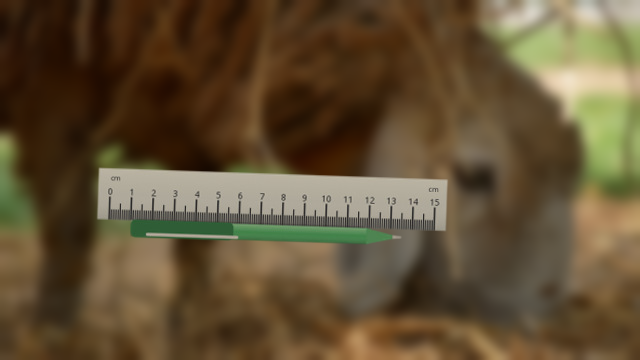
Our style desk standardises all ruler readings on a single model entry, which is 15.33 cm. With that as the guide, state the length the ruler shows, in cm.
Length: 12.5 cm
